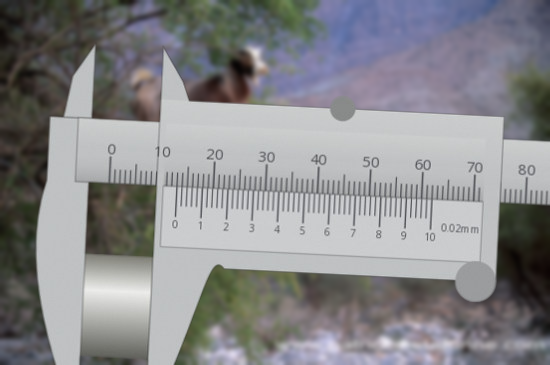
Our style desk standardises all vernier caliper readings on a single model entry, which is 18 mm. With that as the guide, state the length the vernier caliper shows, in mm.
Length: 13.0 mm
